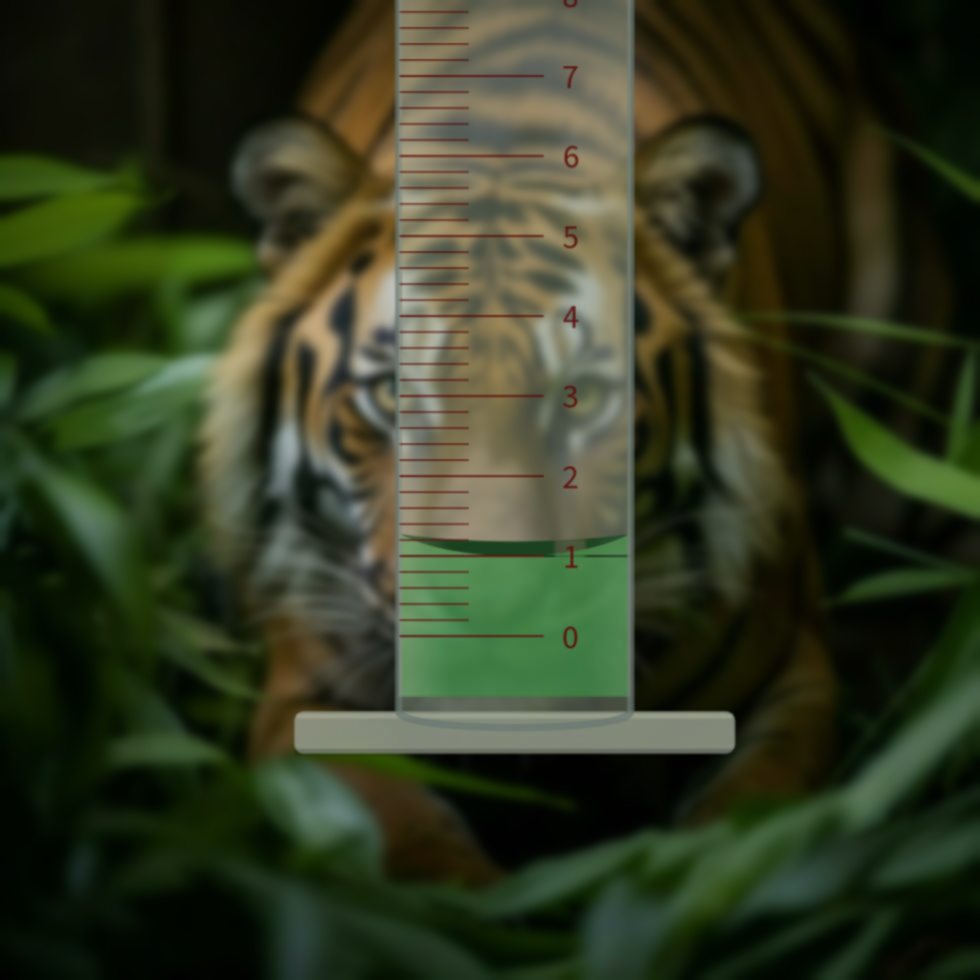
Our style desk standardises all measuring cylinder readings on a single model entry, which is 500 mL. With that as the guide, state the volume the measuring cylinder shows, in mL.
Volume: 1 mL
